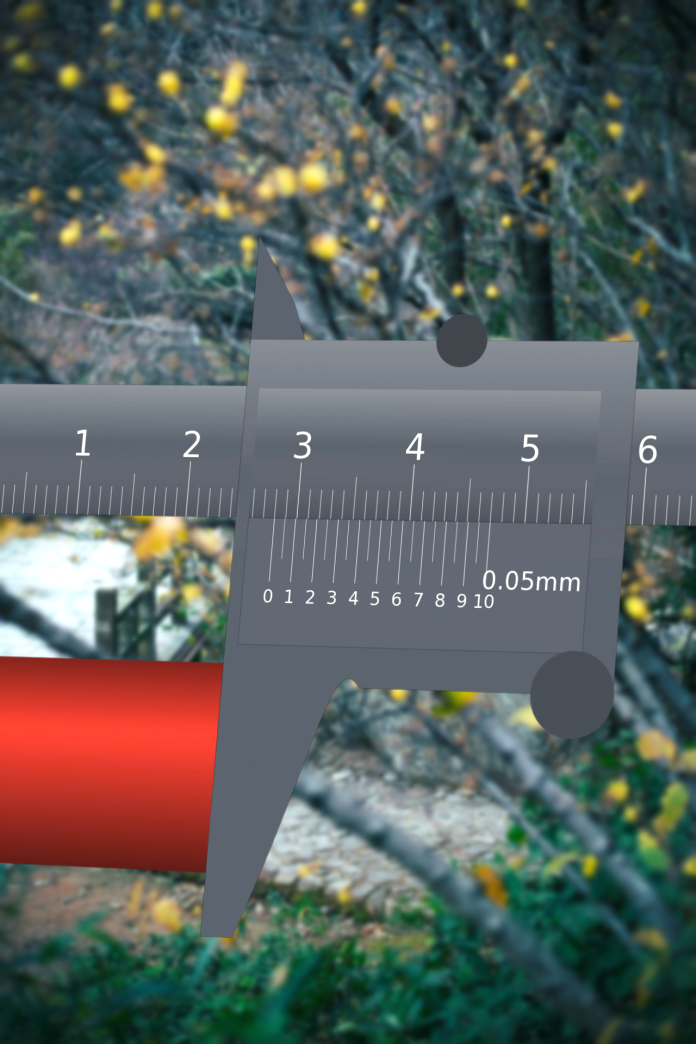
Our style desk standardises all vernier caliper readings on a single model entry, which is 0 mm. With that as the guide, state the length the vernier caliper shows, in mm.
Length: 28.0 mm
